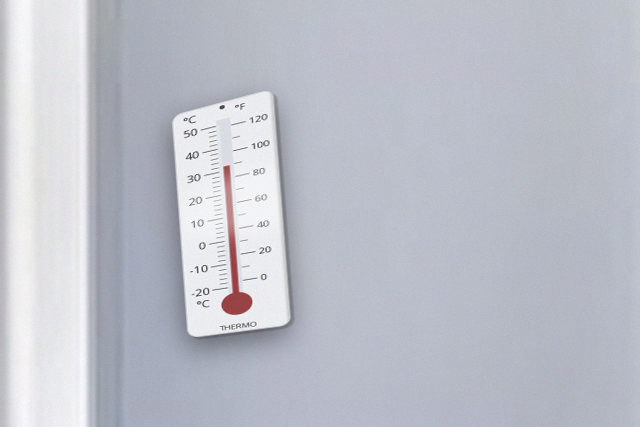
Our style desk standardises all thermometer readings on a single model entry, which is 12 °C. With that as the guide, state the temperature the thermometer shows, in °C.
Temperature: 32 °C
